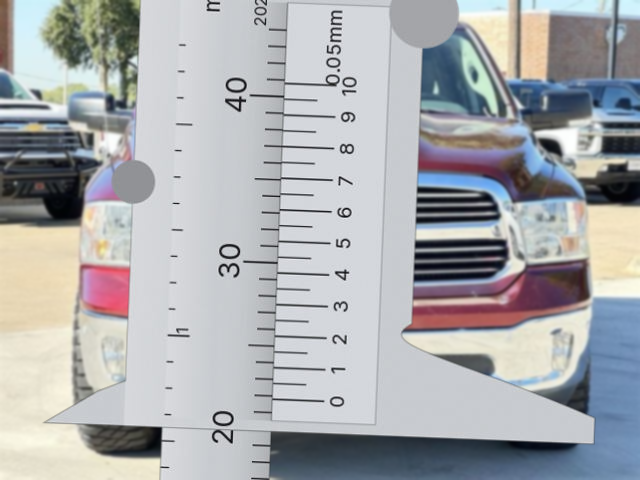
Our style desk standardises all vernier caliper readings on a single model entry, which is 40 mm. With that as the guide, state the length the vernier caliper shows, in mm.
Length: 21.8 mm
